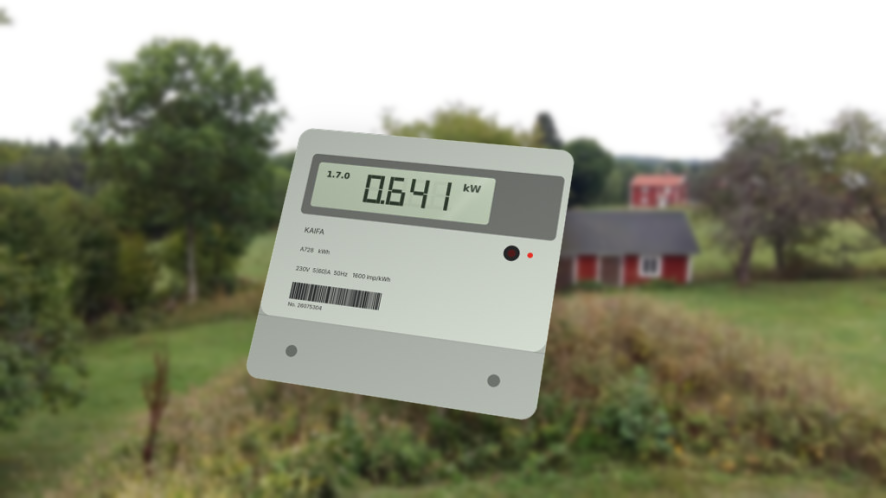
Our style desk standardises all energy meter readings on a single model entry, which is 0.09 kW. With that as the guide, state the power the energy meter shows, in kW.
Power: 0.641 kW
